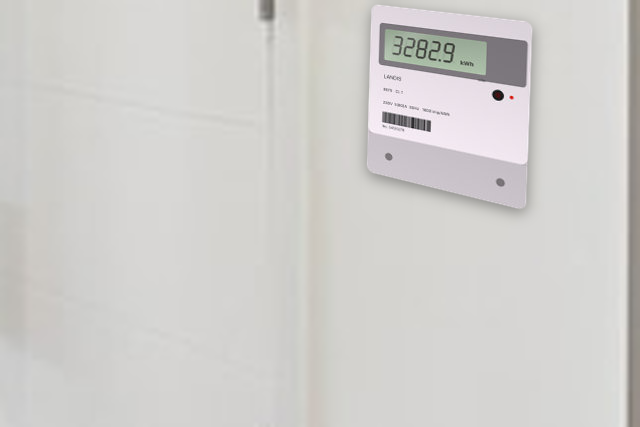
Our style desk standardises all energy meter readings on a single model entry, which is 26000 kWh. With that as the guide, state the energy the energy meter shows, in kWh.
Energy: 3282.9 kWh
